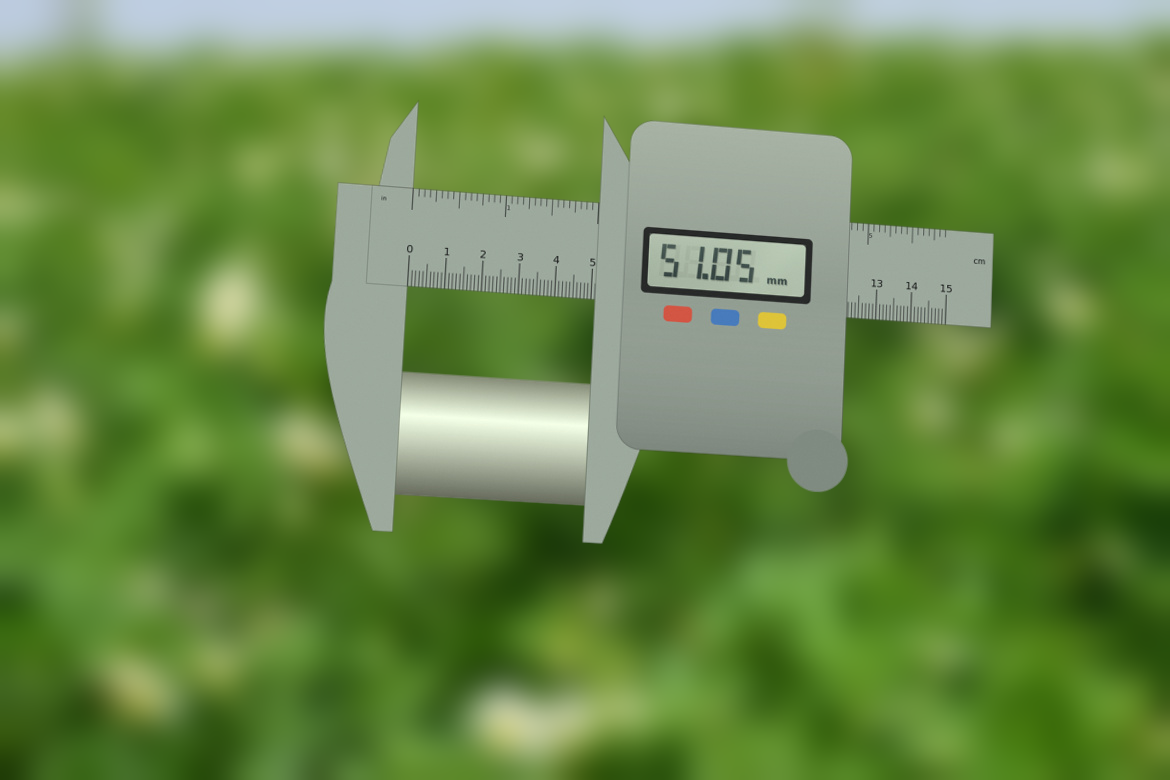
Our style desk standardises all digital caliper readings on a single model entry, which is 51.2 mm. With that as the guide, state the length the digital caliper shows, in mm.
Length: 51.05 mm
